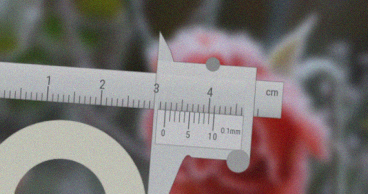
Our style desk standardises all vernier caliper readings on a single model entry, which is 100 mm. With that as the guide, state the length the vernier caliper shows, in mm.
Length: 32.0 mm
